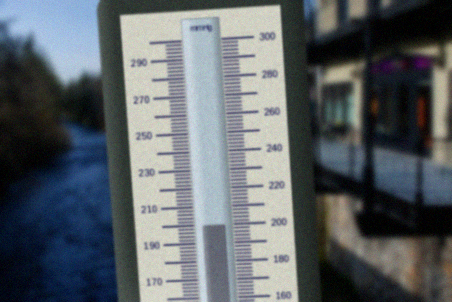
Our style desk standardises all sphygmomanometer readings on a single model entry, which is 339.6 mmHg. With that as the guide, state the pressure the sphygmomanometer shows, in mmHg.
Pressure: 200 mmHg
